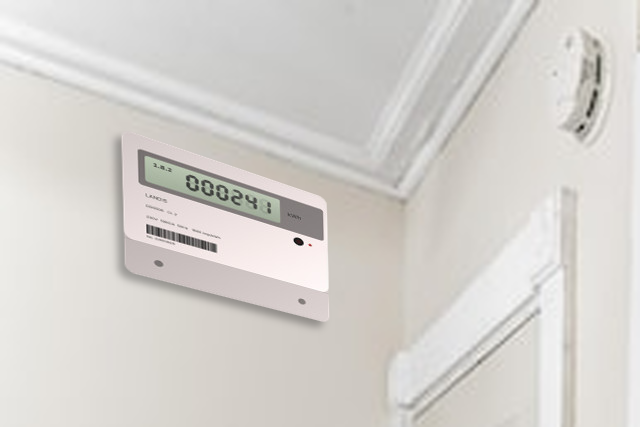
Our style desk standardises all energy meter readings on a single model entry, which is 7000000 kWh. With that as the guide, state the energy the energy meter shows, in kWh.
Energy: 241 kWh
